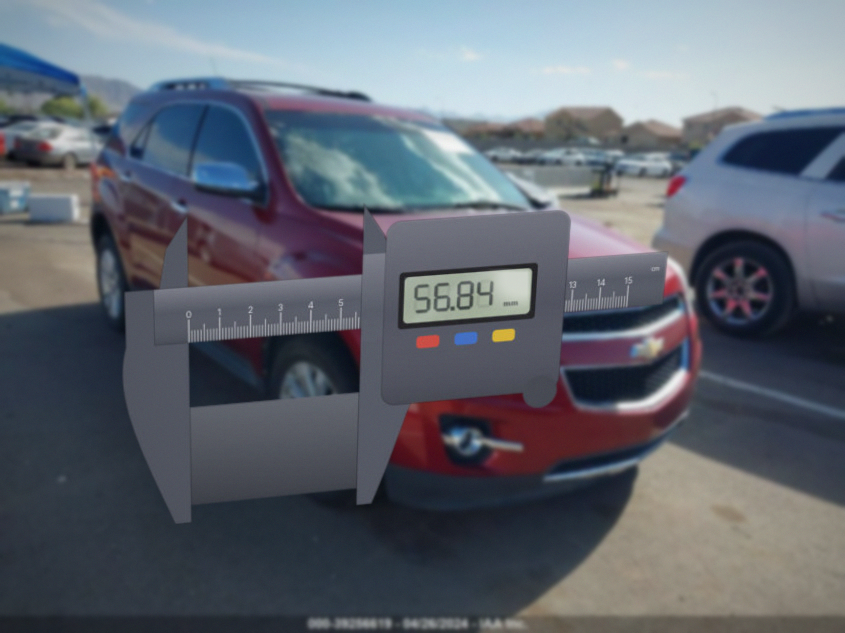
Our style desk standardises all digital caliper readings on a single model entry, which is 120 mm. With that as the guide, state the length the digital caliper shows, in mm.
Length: 56.84 mm
